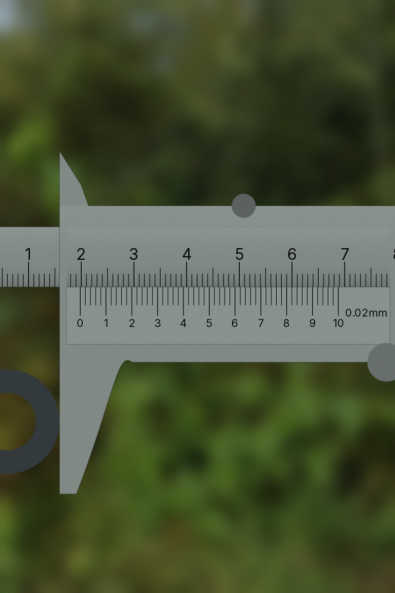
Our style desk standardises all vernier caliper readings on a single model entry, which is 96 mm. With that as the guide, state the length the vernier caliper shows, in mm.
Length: 19.8 mm
